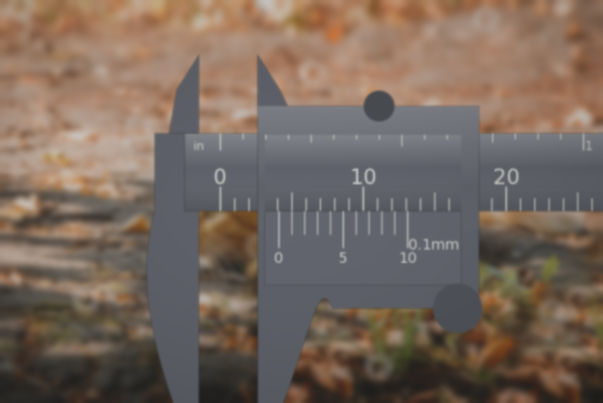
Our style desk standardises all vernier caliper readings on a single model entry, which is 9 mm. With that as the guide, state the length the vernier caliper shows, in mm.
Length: 4.1 mm
